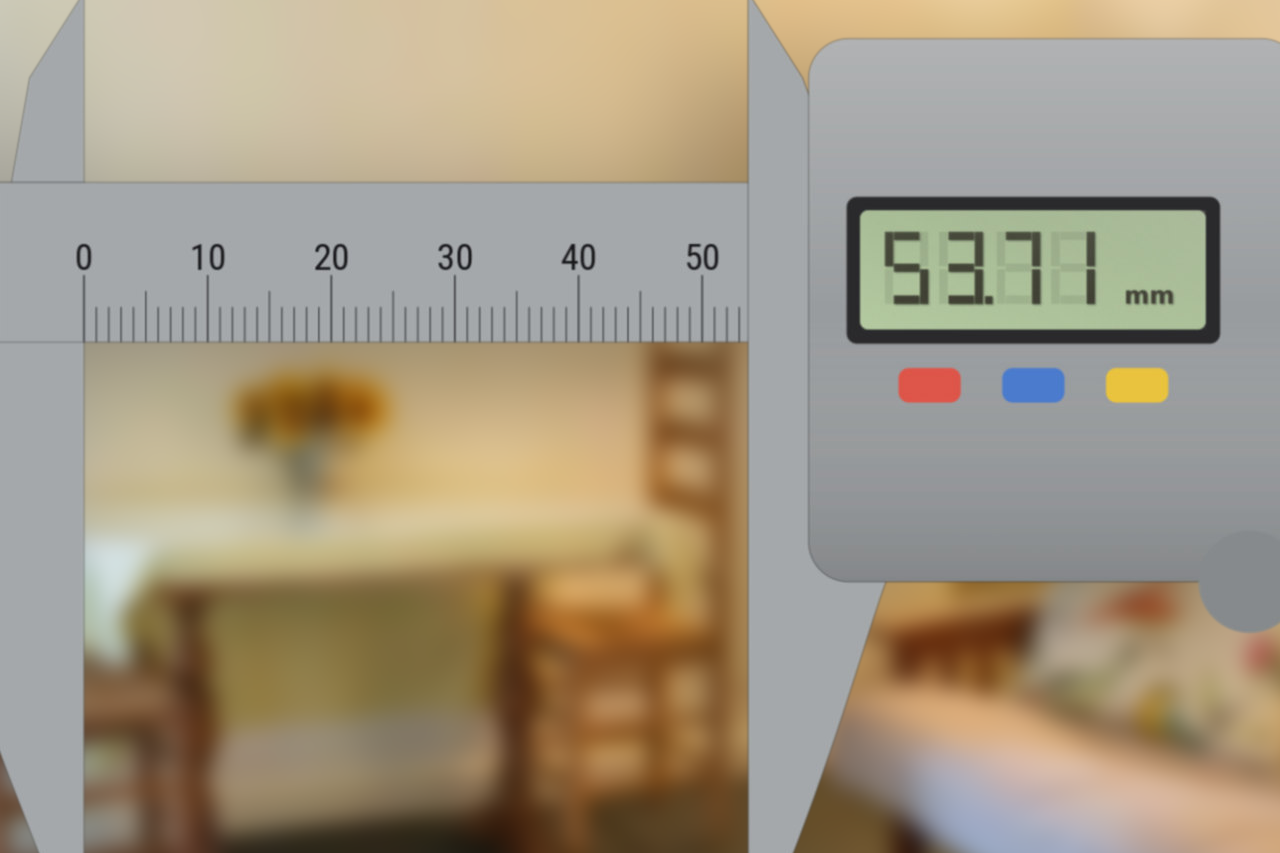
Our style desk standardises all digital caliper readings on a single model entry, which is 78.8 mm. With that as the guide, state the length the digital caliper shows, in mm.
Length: 53.71 mm
